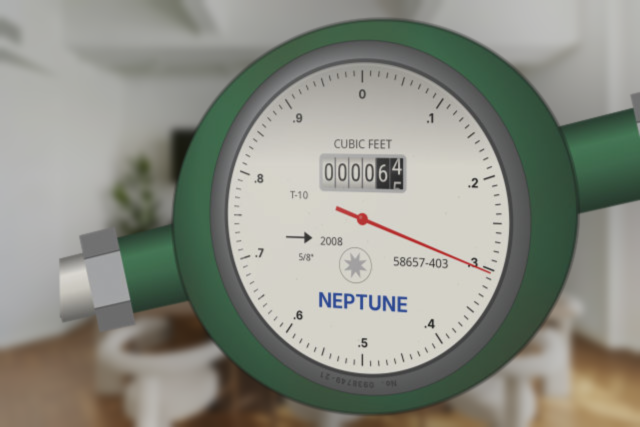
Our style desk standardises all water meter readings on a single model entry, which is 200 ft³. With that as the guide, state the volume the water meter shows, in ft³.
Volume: 64.30 ft³
